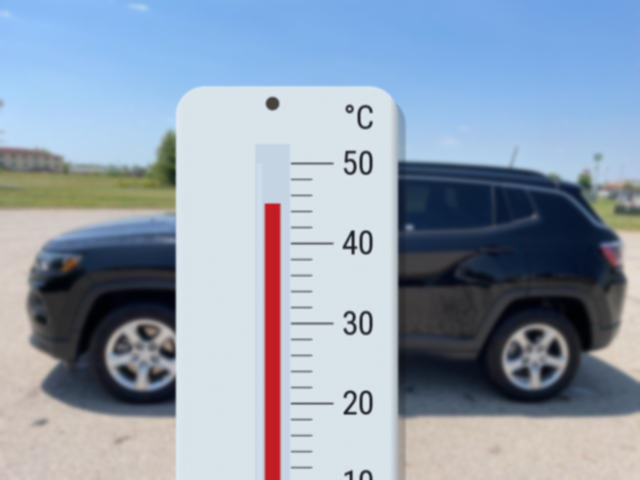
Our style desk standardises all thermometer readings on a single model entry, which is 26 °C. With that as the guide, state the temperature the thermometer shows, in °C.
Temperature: 45 °C
